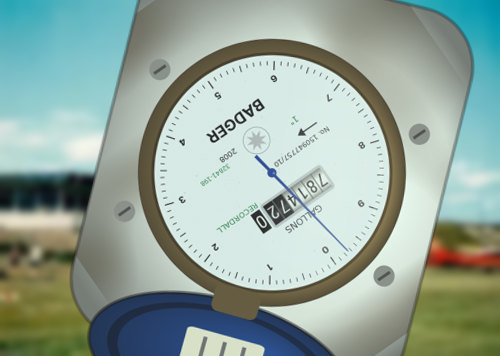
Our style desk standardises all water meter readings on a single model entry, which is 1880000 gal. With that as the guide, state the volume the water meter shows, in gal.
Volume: 7814719.7 gal
